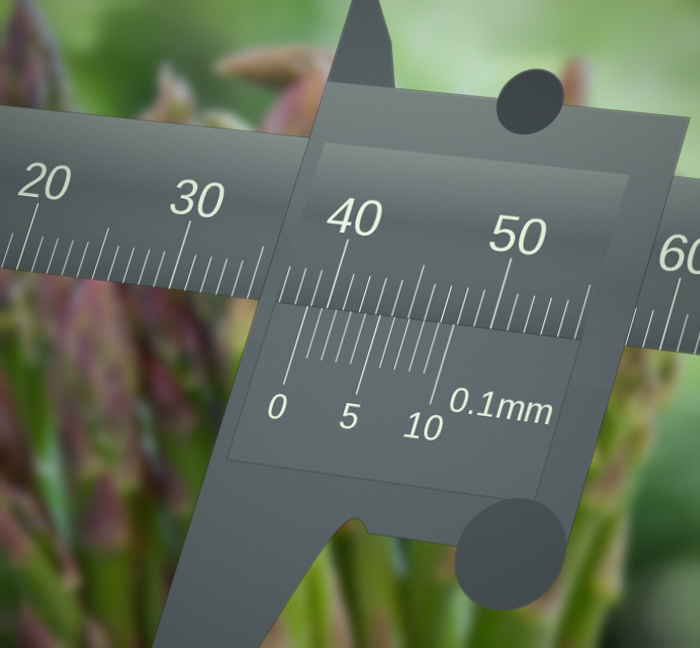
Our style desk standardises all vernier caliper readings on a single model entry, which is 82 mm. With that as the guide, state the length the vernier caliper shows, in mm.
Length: 38.8 mm
